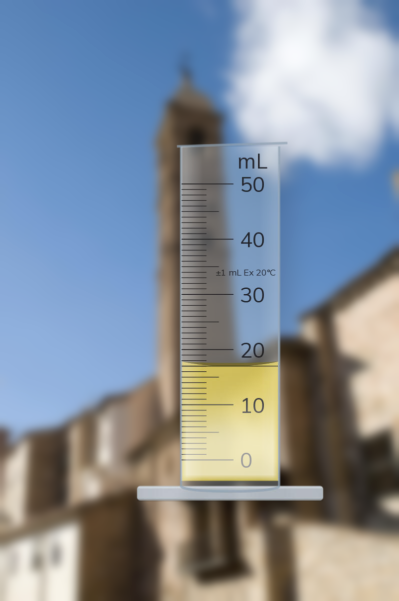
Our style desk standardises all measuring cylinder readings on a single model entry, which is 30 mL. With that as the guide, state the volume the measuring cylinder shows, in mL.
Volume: 17 mL
